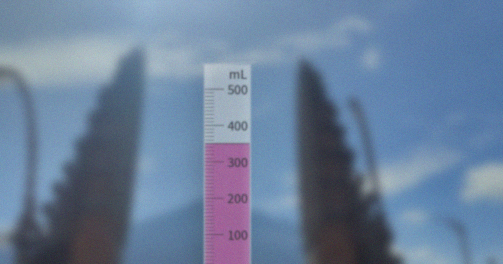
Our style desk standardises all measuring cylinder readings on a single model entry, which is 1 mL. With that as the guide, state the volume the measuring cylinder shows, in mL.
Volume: 350 mL
